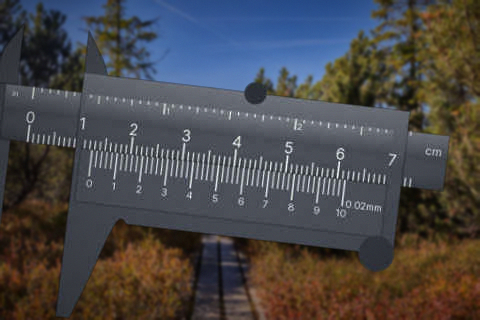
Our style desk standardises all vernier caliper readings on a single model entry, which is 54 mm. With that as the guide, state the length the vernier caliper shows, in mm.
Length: 12.5 mm
